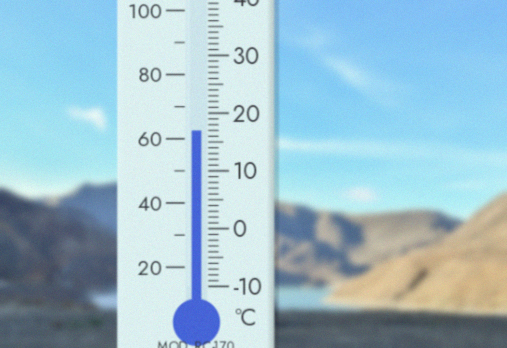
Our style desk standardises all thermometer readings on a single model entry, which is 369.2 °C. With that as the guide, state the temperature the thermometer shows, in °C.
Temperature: 17 °C
